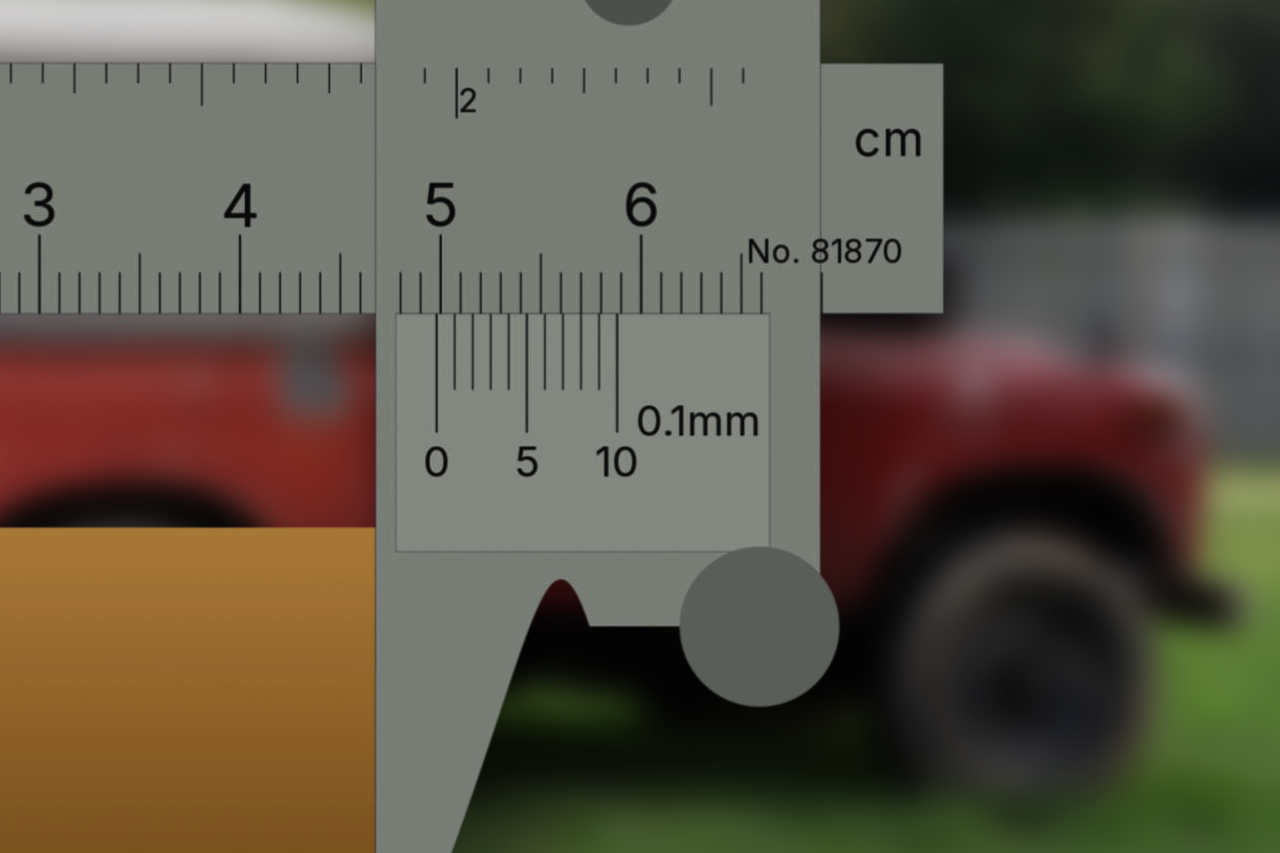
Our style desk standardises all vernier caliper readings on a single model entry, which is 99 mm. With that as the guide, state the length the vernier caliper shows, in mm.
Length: 49.8 mm
